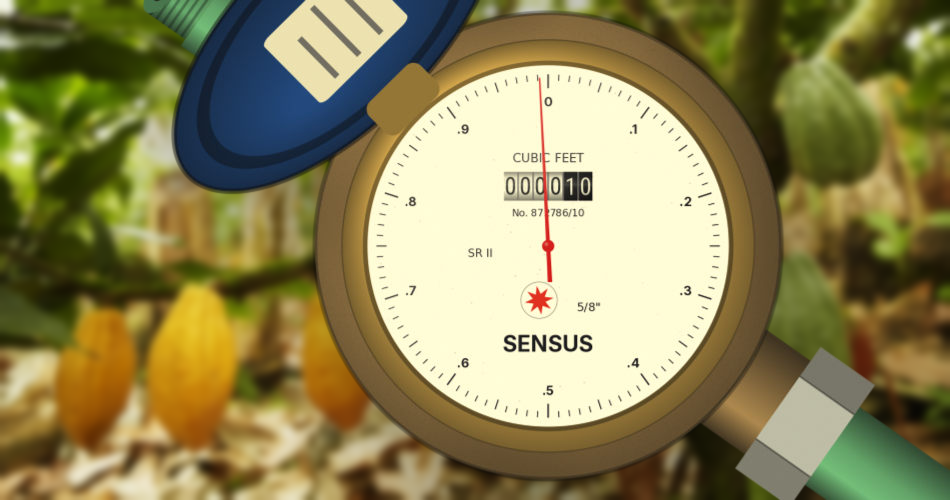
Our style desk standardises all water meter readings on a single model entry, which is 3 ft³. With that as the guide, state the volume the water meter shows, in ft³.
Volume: 9.99 ft³
